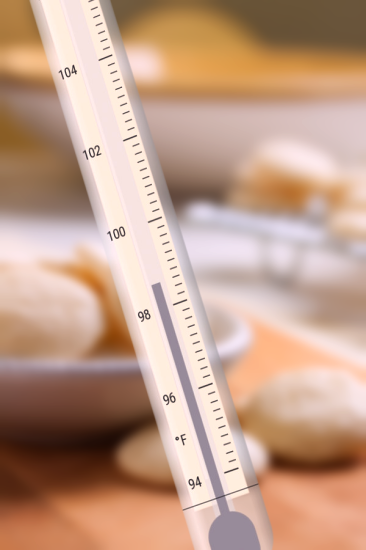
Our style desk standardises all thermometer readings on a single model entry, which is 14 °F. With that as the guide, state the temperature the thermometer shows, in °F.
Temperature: 98.6 °F
